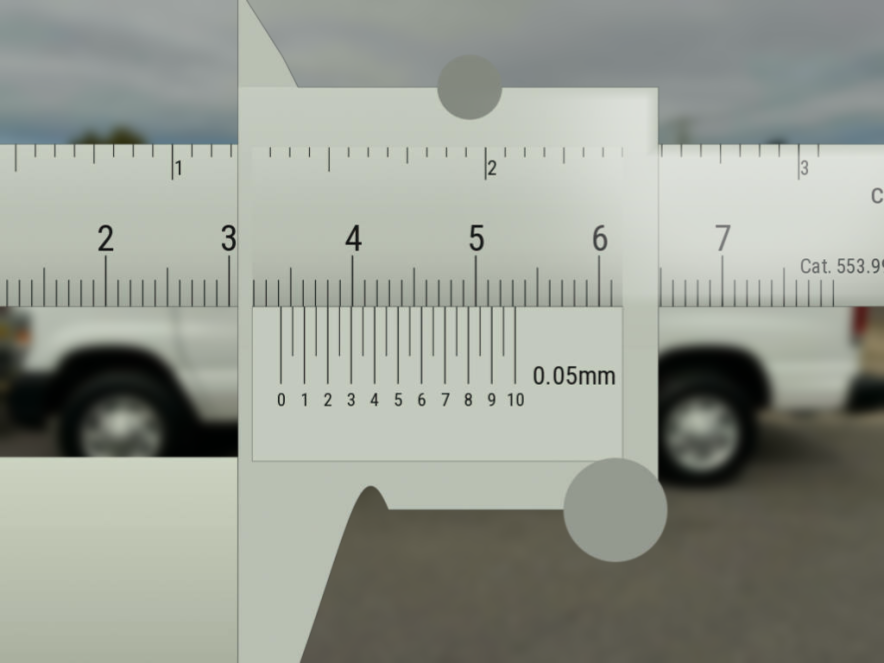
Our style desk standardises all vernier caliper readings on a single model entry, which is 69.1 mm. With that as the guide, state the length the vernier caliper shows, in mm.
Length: 34.2 mm
